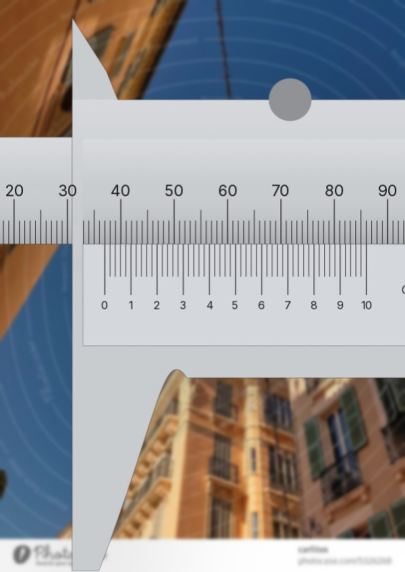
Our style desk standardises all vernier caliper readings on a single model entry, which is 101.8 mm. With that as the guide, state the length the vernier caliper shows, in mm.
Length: 37.0 mm
